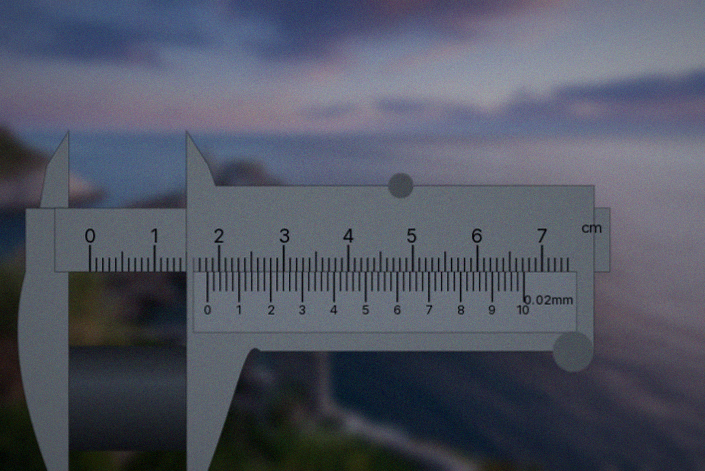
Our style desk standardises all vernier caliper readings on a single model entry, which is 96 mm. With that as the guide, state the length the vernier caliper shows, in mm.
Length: 18.2 mm
